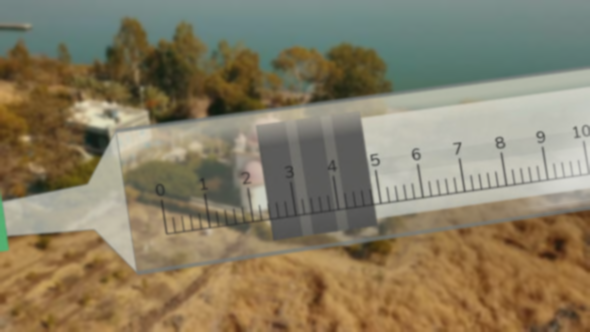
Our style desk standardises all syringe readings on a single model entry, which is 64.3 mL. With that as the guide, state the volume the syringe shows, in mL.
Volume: 2.4 mL
